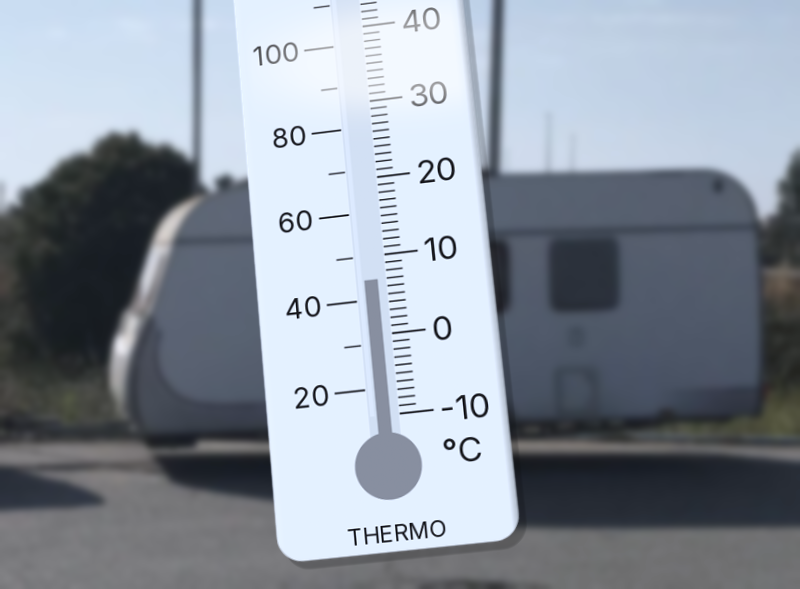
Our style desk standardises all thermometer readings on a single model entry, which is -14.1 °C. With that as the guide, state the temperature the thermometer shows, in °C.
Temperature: 7 °C
